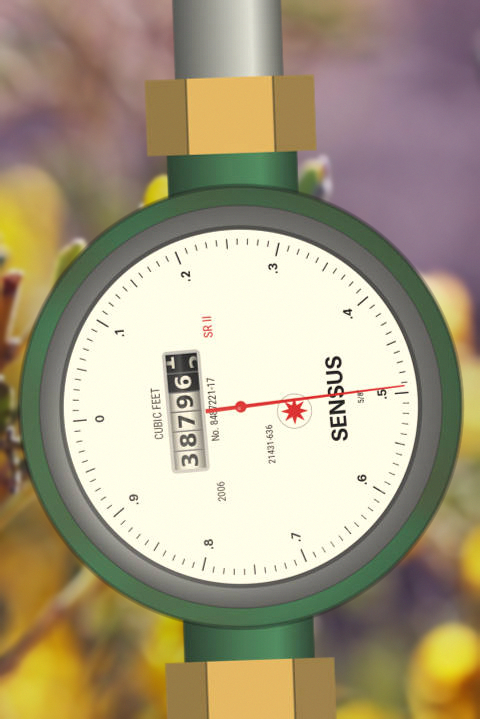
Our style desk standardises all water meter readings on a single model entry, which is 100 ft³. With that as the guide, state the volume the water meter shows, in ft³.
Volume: 387961.49 ft³
